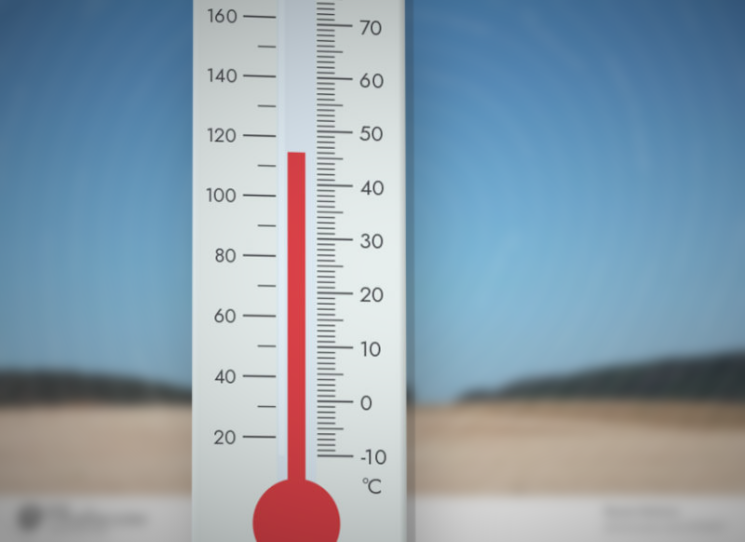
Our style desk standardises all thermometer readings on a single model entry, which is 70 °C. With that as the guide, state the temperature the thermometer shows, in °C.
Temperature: 46 °C
